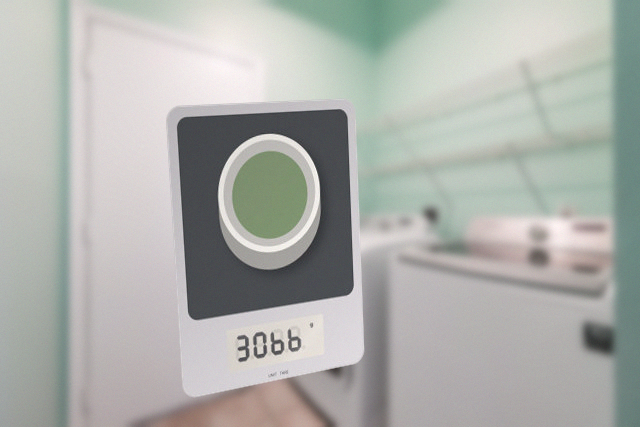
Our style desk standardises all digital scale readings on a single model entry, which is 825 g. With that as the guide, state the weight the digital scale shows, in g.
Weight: 3066 g
